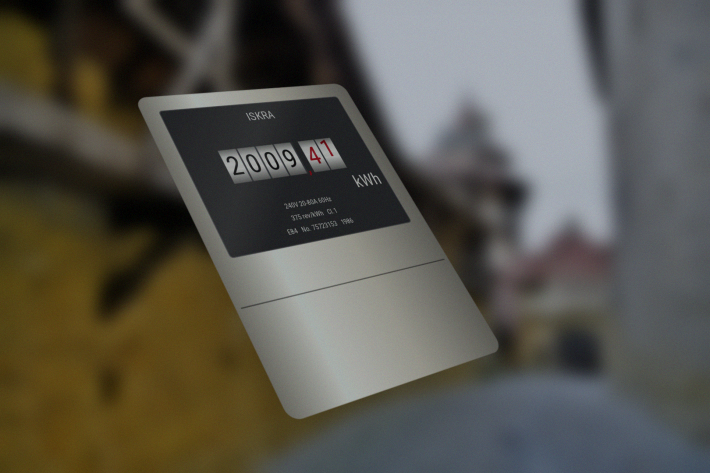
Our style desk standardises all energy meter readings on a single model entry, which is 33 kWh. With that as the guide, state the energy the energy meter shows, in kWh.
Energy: 2009.41 kWh
